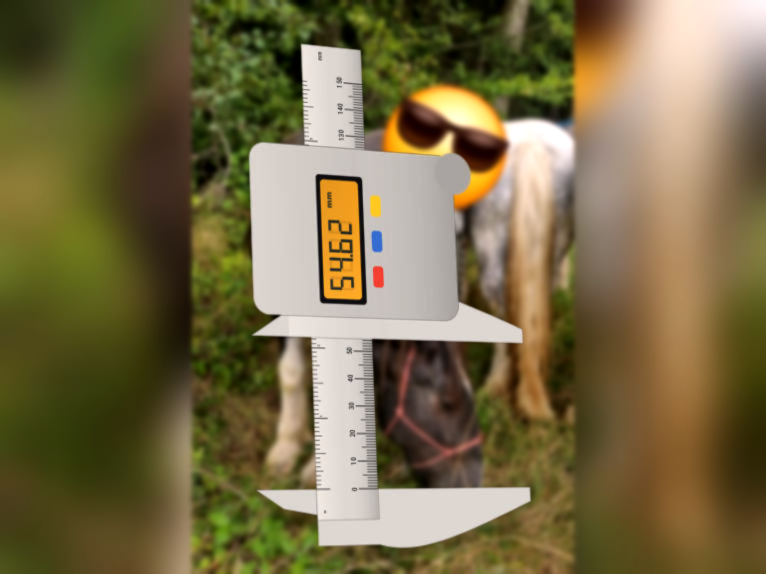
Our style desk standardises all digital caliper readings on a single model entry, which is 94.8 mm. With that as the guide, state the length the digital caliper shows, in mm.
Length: 54.62 mm
